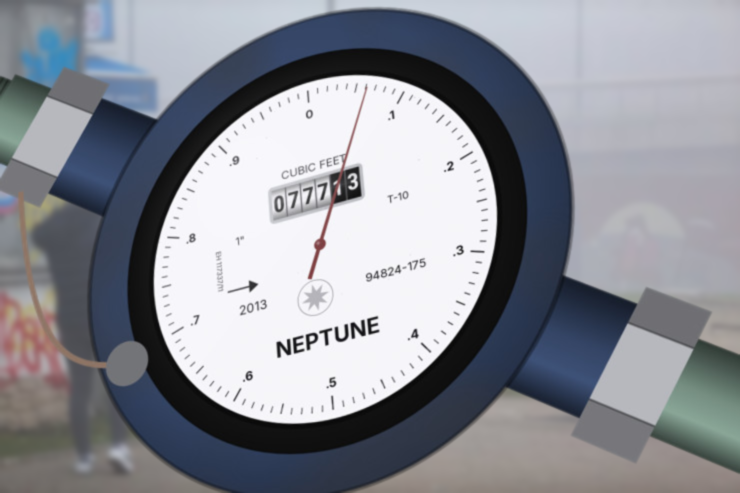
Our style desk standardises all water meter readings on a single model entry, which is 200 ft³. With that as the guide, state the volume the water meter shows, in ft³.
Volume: 77713.06 ft³
